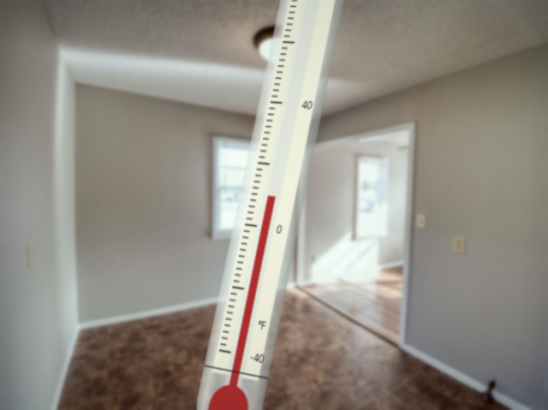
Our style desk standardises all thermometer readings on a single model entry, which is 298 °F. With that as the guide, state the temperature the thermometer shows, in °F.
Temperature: 10 °F
